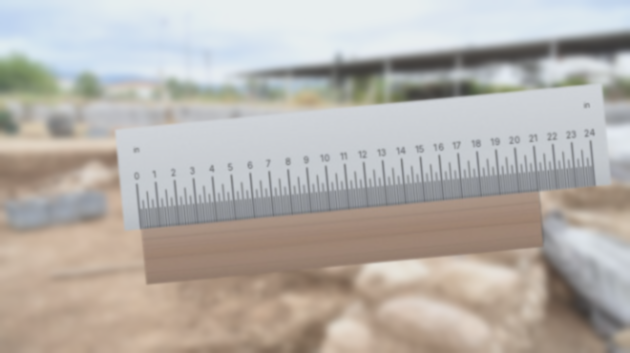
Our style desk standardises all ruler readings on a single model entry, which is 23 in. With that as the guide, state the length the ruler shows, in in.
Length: 21 in
